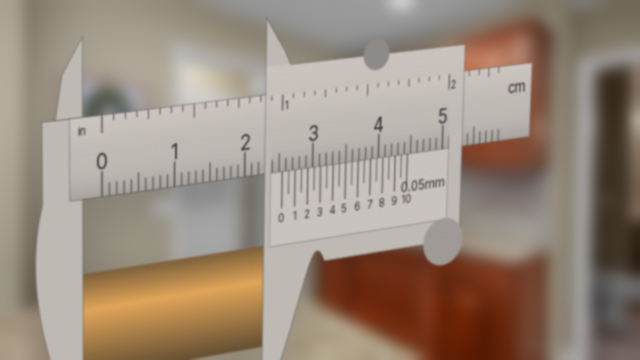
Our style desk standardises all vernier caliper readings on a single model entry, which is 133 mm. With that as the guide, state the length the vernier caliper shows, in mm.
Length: 25.5 mm
